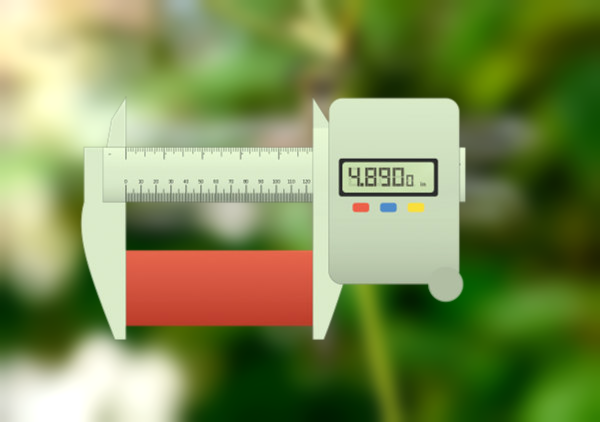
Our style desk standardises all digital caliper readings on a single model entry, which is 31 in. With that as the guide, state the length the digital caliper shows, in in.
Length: 4.8900 in
